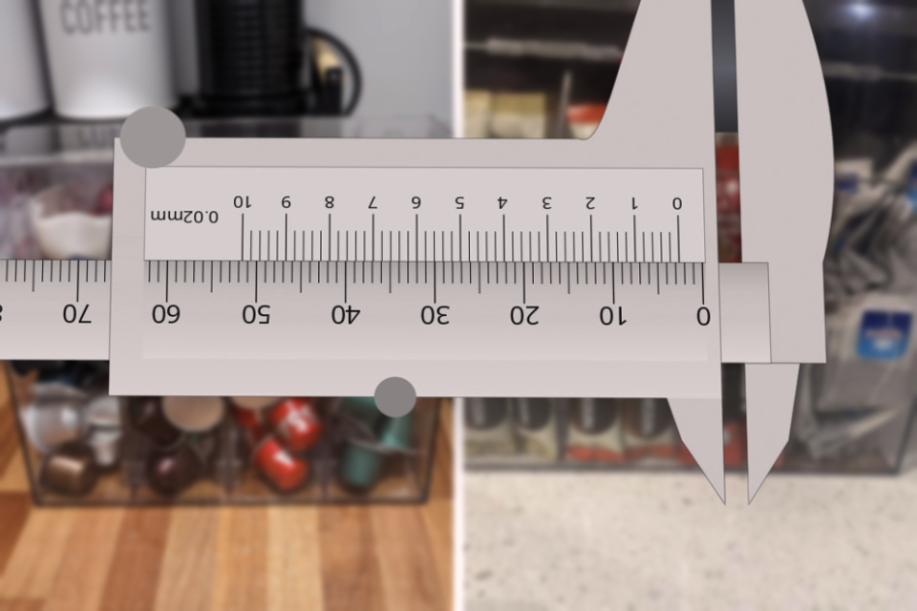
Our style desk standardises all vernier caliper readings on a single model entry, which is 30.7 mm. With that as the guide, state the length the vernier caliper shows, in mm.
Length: 2.6 mm
